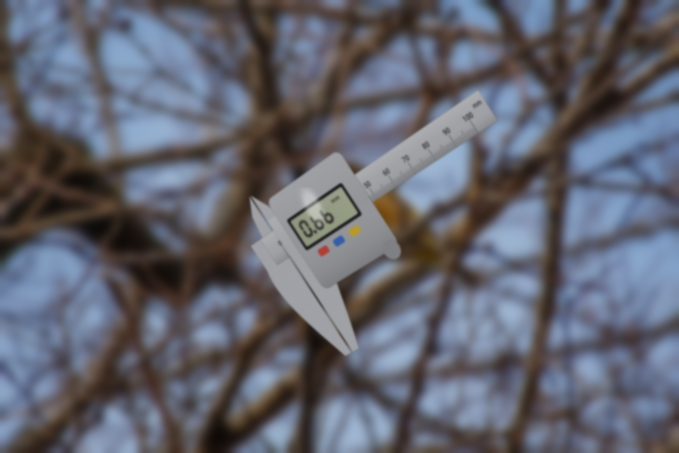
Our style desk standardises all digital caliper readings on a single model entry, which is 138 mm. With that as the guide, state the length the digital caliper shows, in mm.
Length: 0.66 mm
